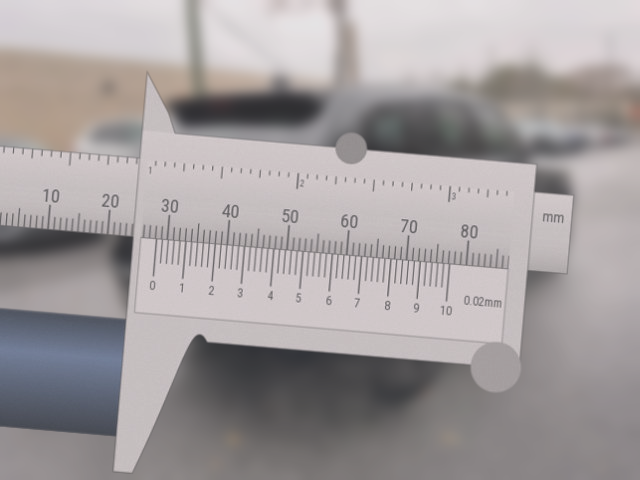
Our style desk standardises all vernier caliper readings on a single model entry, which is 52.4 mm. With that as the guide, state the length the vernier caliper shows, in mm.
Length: 28.2 mm
